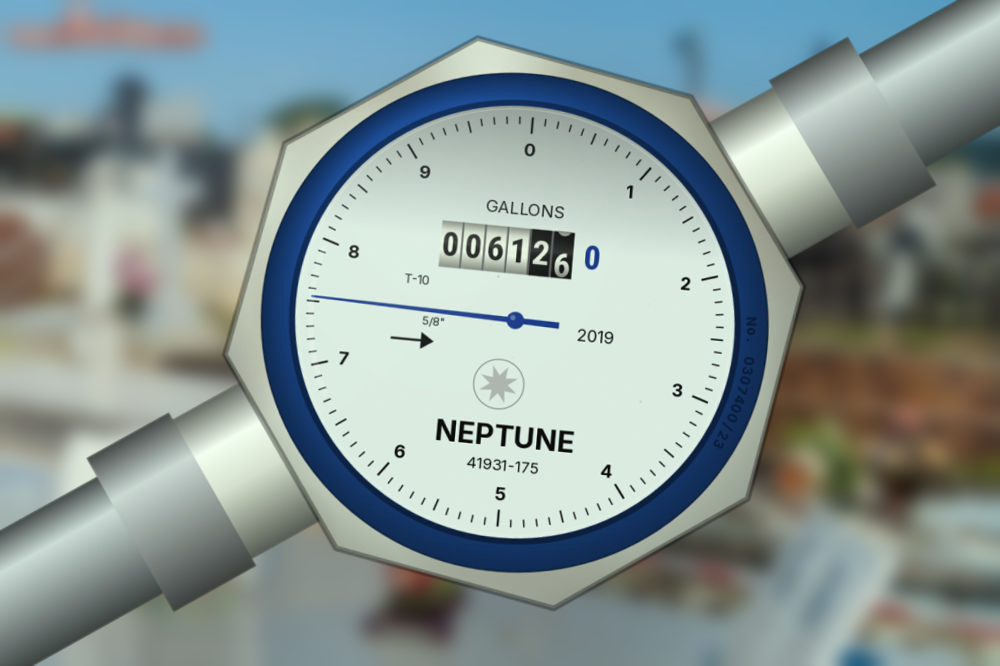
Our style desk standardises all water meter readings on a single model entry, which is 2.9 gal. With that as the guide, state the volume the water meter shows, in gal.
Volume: 61257.5 gal
